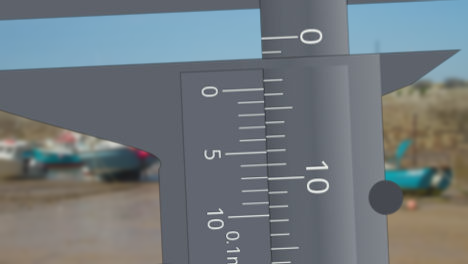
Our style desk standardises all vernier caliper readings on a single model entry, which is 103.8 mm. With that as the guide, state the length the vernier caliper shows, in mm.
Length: 3.6 mm
